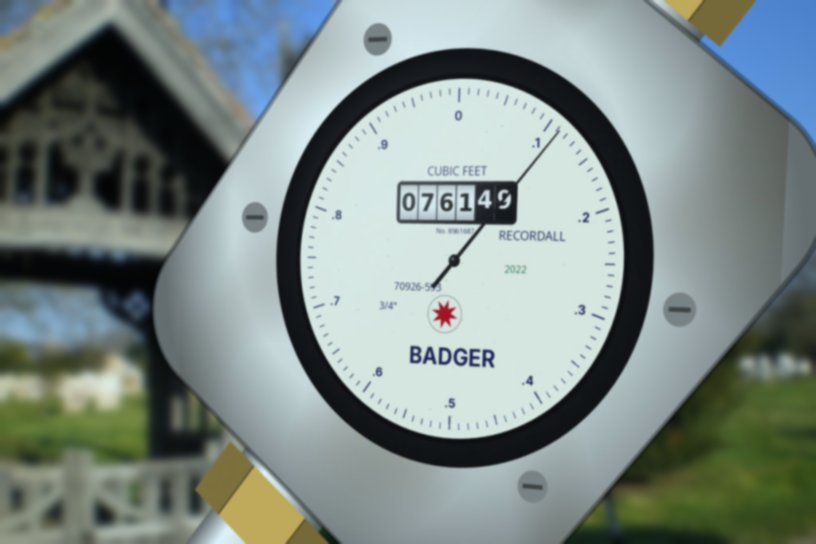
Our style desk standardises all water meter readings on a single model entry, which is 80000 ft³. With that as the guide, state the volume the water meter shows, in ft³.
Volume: 76149.11 ft³
